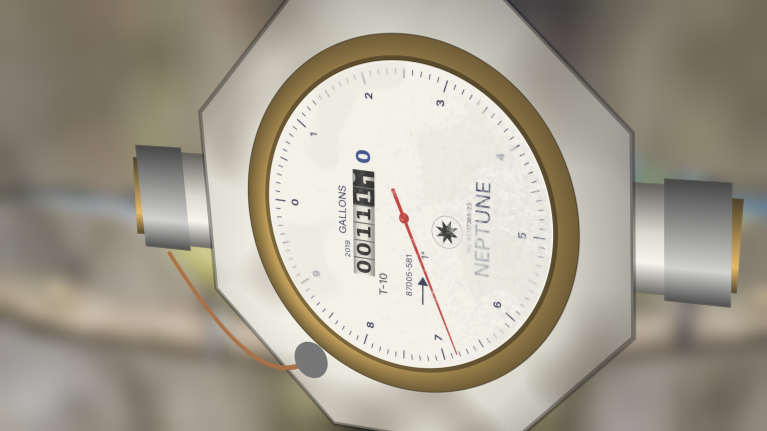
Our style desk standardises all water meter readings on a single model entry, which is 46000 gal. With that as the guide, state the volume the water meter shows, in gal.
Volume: 11106.8 gal
